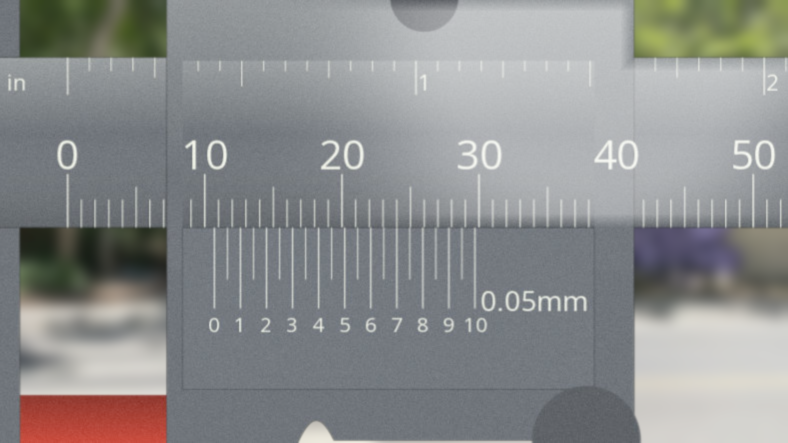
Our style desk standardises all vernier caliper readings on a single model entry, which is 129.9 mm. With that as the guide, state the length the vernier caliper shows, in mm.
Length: 10.7 mm
